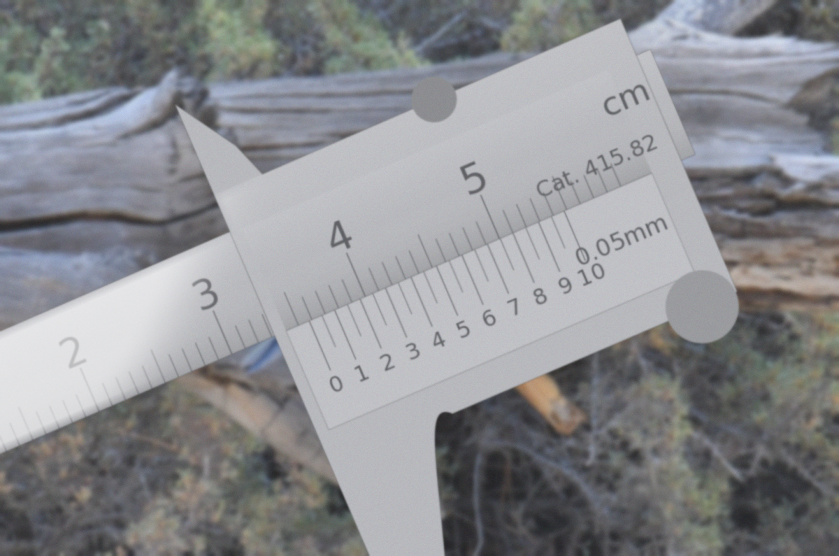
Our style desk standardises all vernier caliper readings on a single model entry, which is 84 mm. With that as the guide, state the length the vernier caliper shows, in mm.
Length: 35.8 mm
